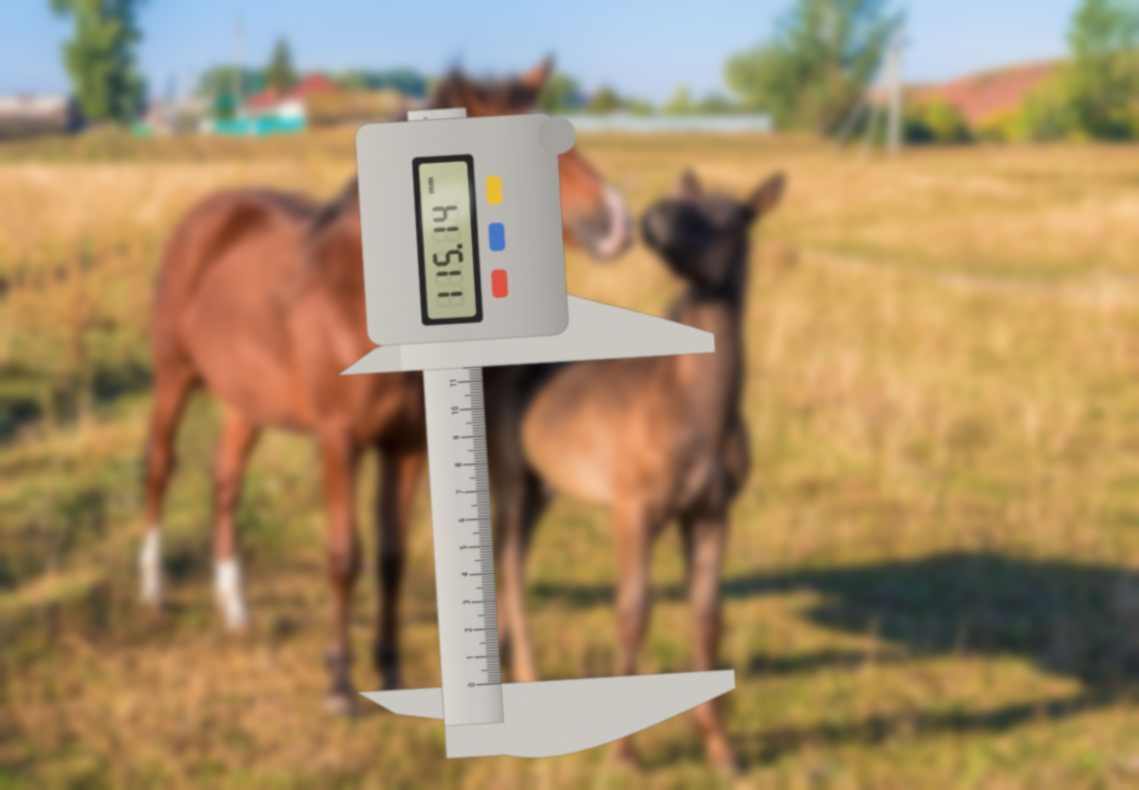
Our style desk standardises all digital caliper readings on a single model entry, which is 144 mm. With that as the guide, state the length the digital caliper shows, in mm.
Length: 115.14 mm
